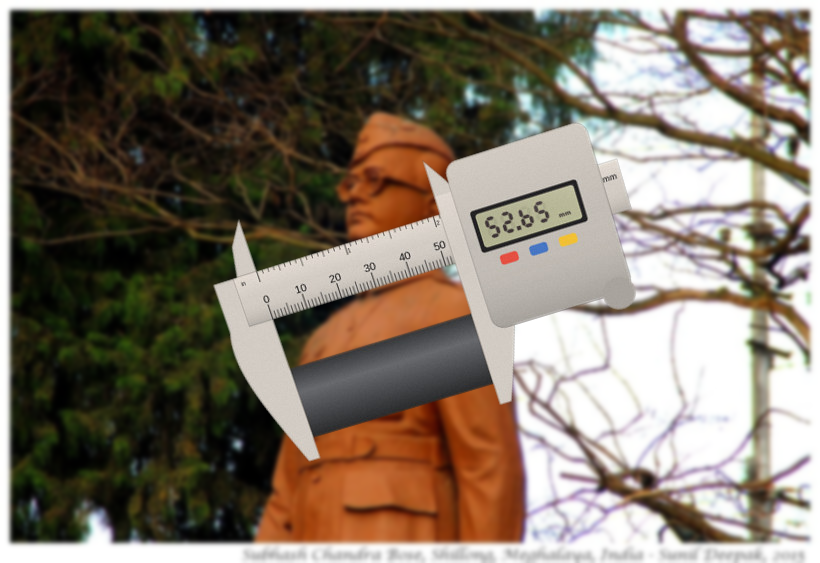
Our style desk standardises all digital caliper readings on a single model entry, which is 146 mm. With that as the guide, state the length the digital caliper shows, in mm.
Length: 52.65 mm
